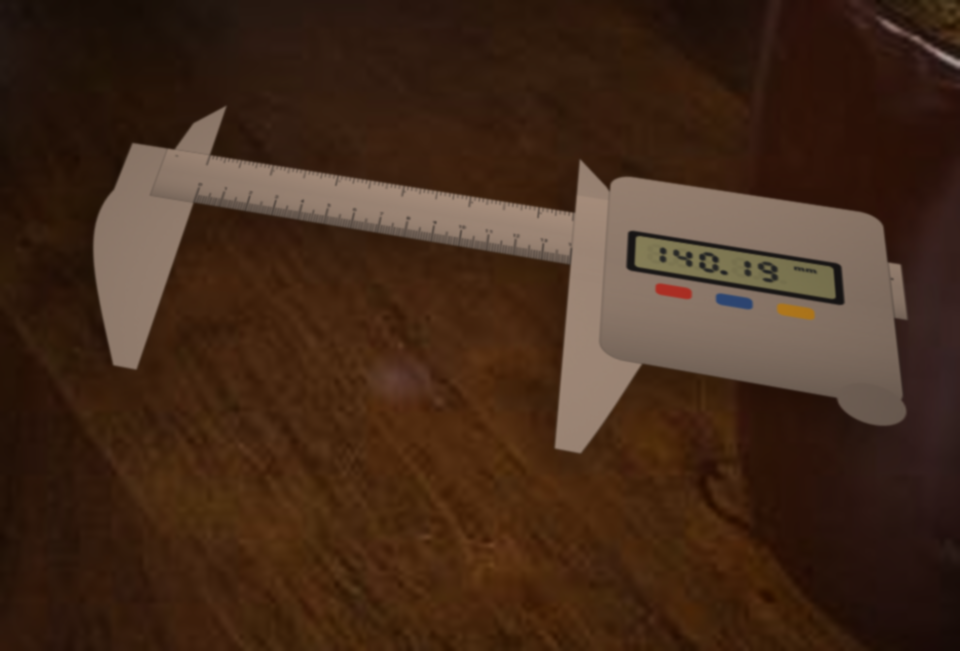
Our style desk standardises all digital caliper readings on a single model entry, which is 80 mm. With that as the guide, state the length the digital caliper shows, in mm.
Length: 140.19 mm
